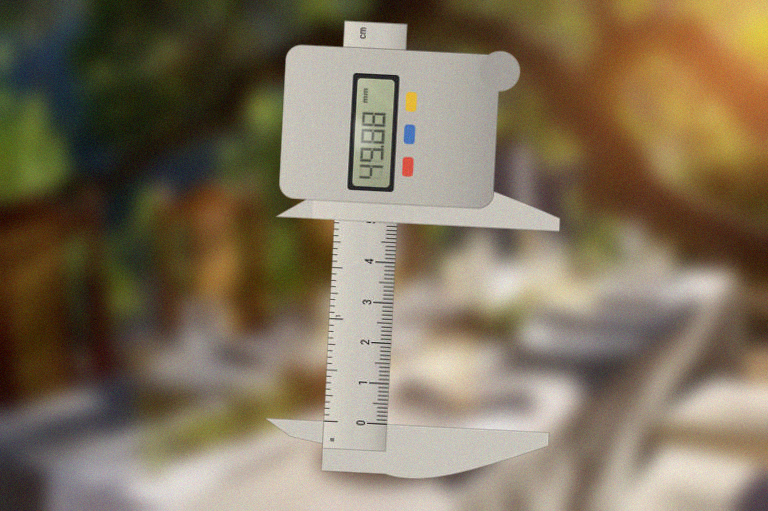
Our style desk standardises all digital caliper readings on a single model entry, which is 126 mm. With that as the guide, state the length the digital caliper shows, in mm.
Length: 49.88 mm
